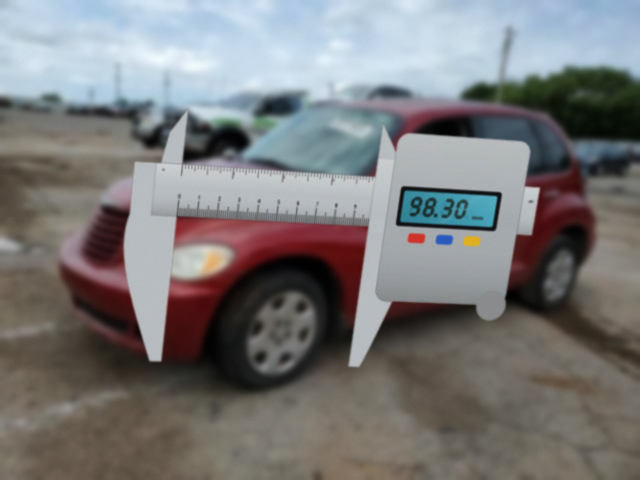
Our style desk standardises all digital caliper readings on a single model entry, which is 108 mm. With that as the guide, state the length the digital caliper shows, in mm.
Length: 98.30 mm
